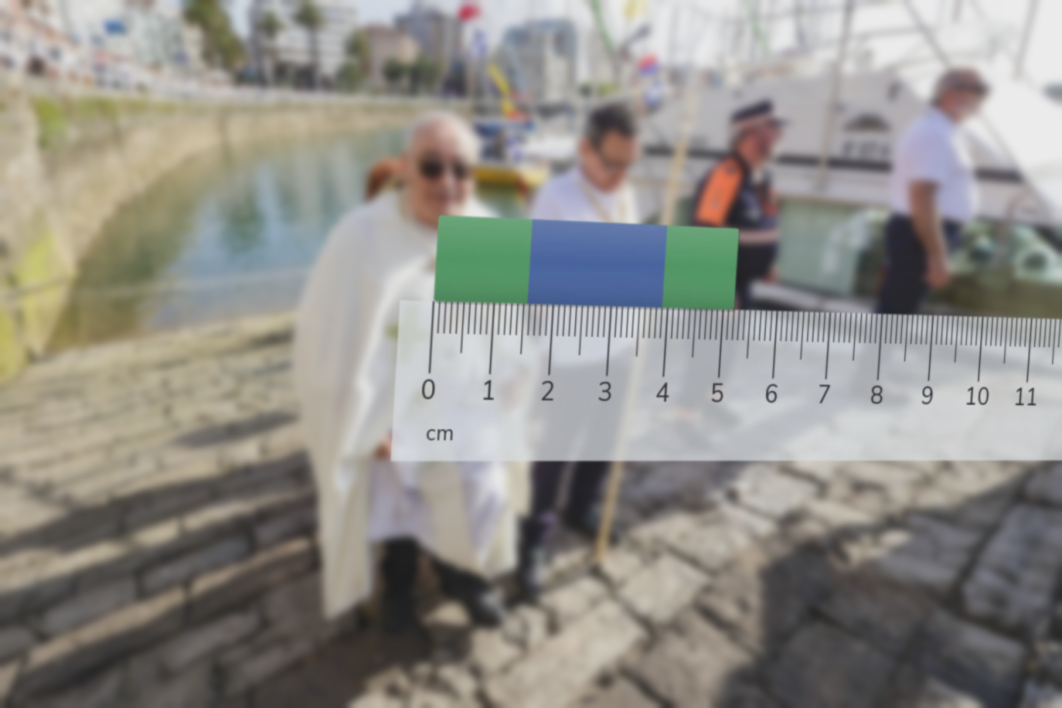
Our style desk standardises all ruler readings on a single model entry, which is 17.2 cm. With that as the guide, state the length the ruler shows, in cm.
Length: 5.2 cm
